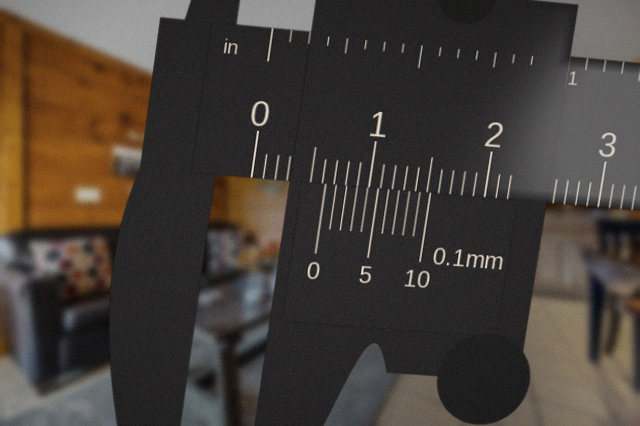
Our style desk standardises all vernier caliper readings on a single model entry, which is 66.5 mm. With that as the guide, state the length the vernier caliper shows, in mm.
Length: 6.3 mm
